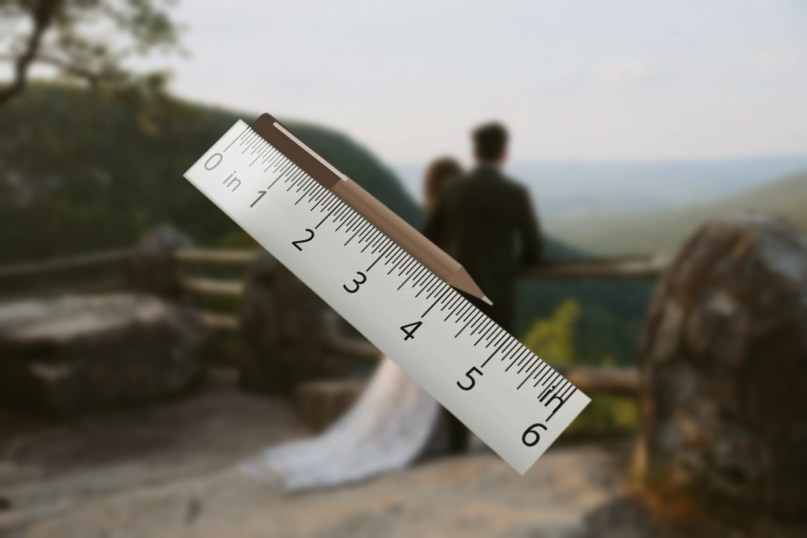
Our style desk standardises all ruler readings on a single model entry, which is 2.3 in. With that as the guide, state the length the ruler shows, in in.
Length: 4.5625 in
